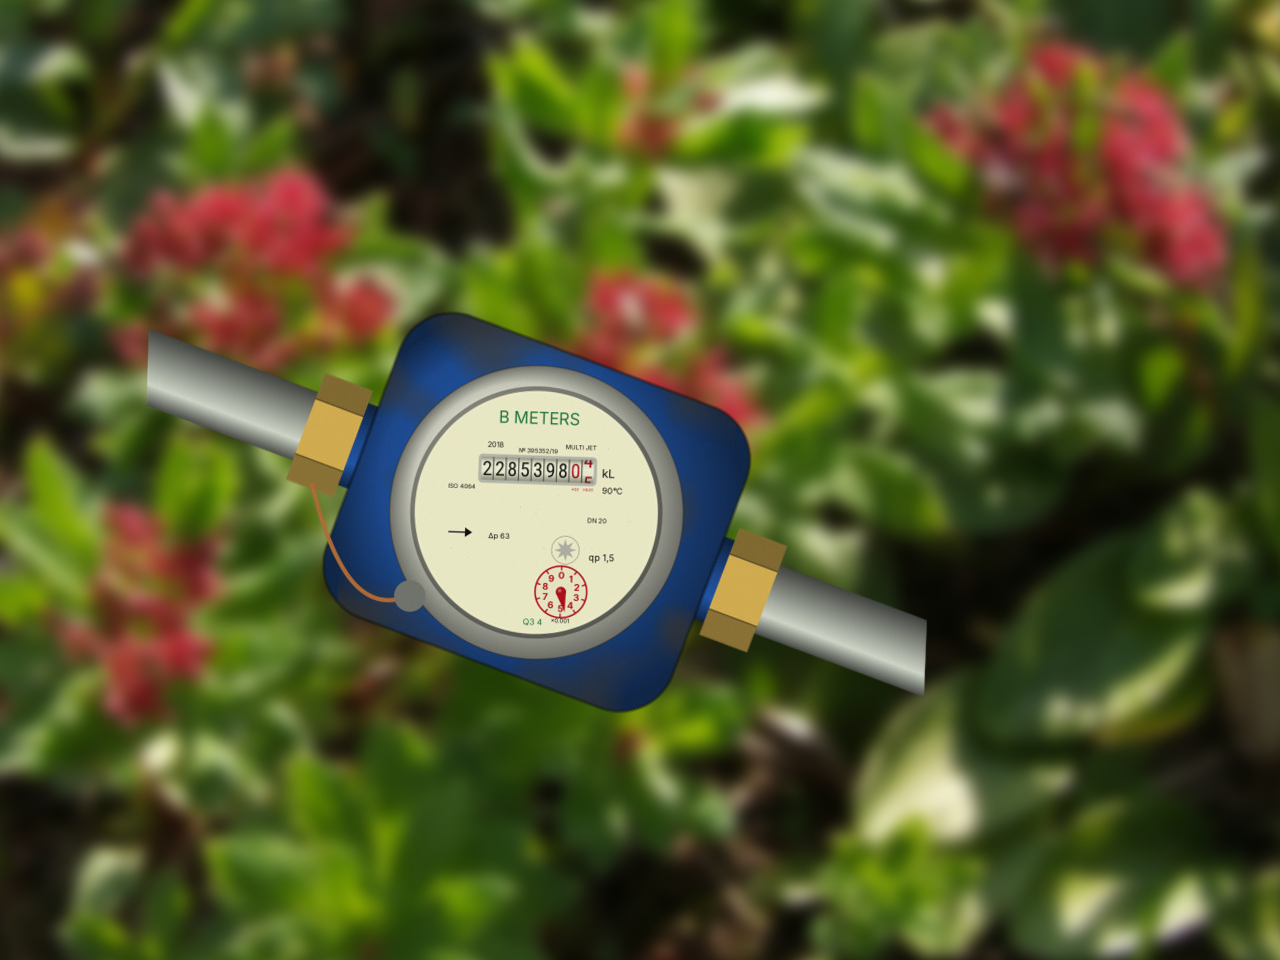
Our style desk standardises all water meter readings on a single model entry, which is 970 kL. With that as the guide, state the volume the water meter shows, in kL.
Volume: 2285398.044 kL
